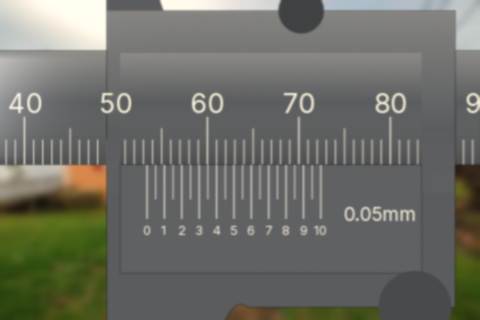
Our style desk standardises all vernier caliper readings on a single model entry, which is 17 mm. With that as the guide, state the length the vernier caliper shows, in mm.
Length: 53.4 mm
